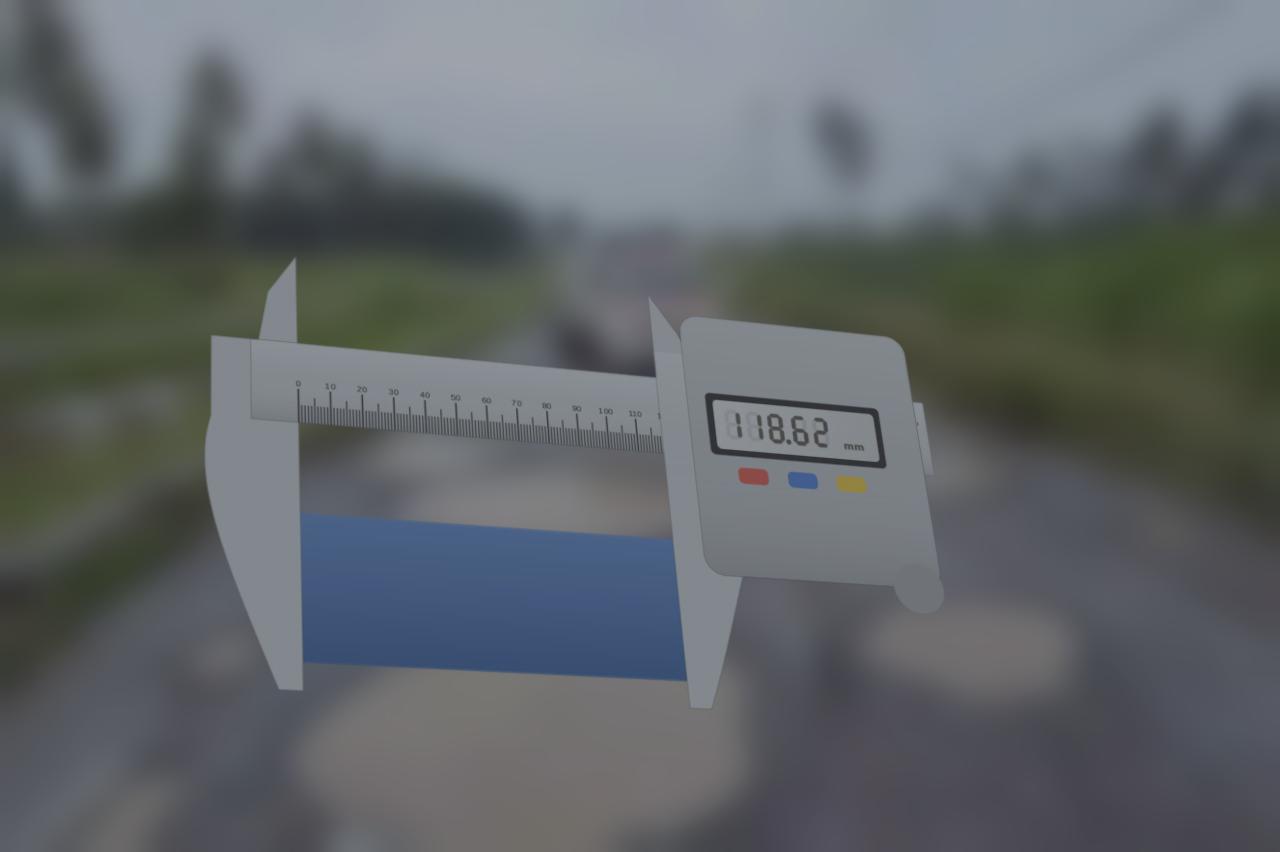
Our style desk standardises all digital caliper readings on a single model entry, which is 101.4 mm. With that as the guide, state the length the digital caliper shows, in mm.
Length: 118.62 mm
